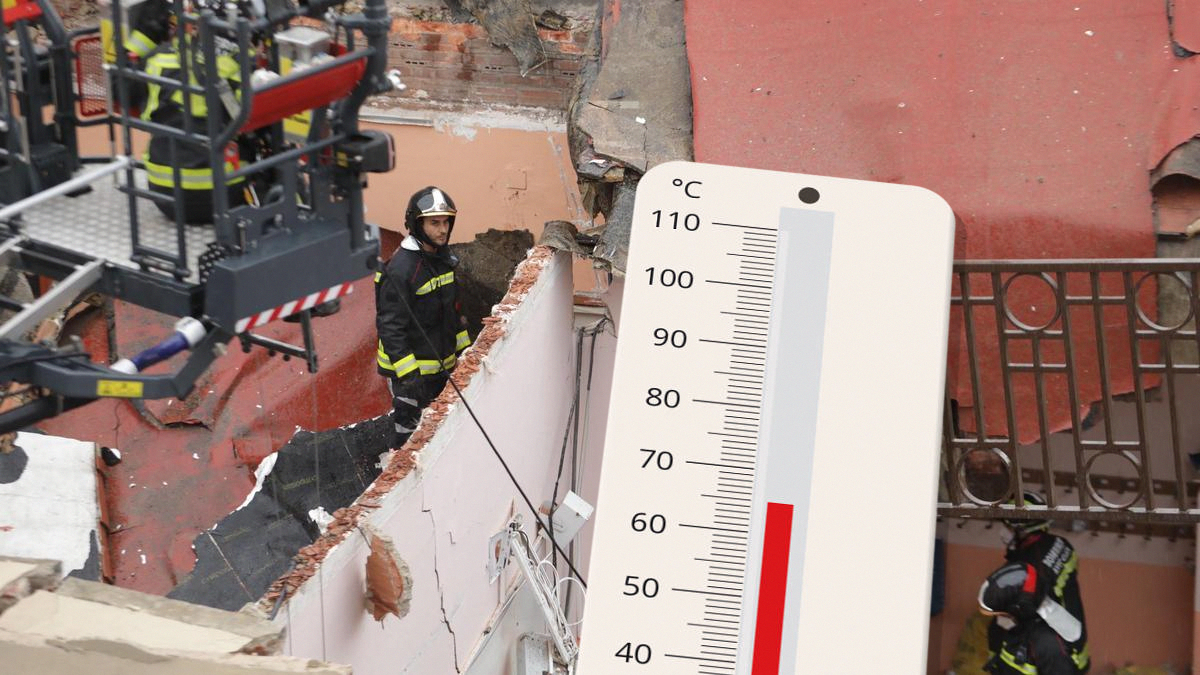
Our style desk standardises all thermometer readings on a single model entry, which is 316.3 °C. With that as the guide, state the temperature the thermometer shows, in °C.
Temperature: 65 °C
